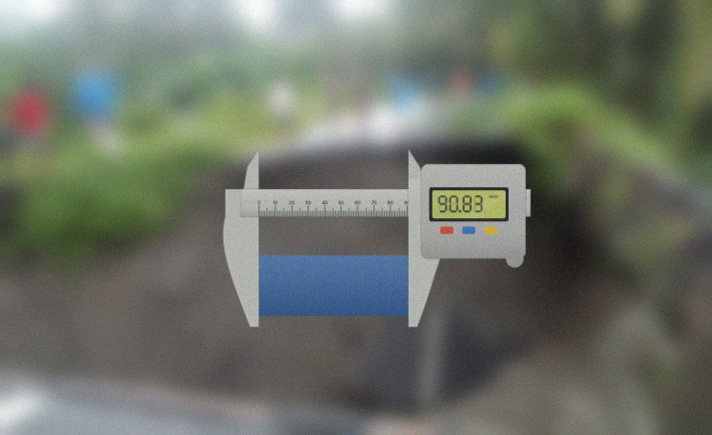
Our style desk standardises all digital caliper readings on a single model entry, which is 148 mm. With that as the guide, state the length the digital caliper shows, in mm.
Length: 90.83 mm
